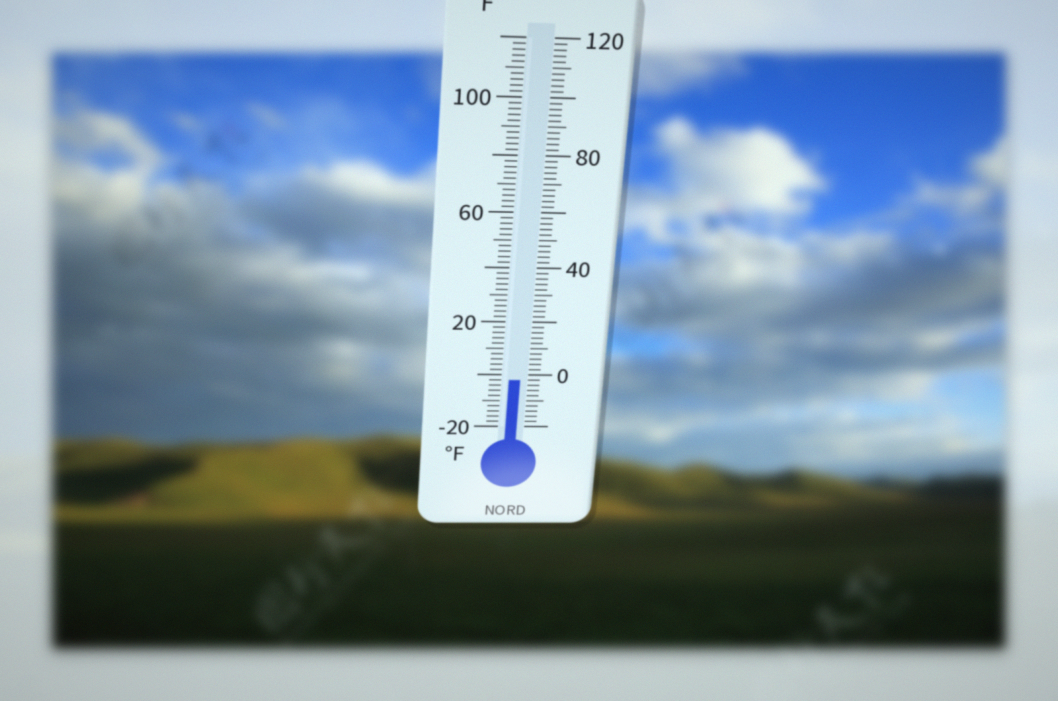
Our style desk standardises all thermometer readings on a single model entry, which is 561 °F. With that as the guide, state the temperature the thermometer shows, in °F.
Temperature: -2 °F
